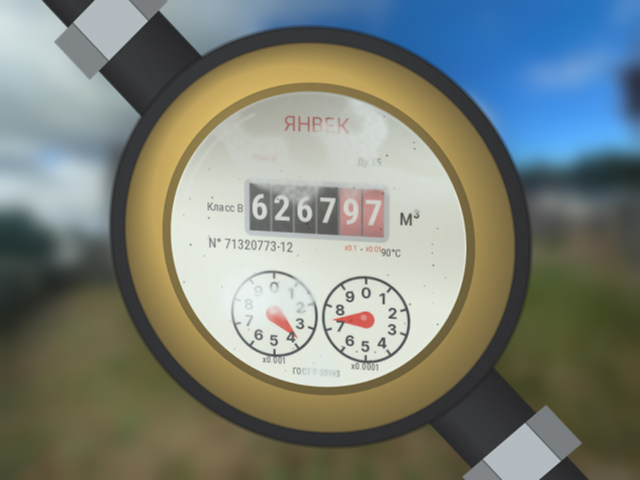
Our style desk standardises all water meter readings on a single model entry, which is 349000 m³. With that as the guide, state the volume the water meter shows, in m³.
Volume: 6267.9737 m³
